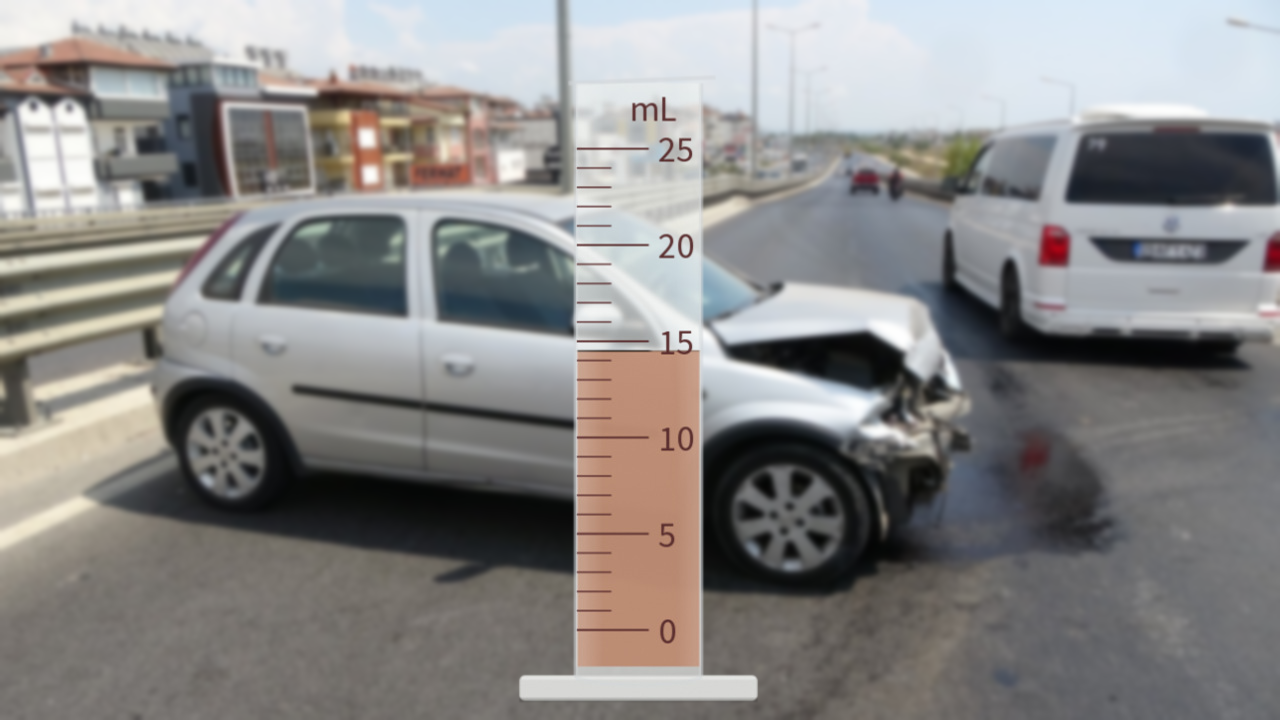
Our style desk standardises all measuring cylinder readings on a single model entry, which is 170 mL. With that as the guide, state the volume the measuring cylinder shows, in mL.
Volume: 14.5 mL
